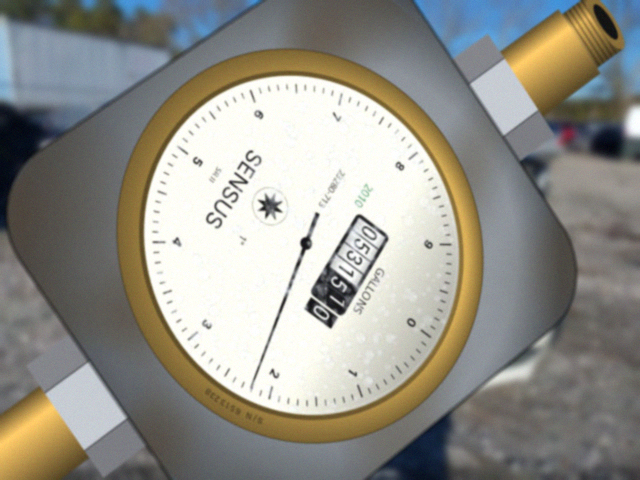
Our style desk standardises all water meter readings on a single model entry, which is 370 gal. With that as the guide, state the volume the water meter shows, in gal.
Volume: 531512.2 gal
